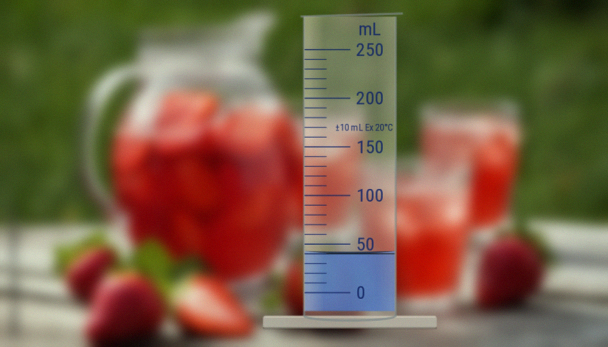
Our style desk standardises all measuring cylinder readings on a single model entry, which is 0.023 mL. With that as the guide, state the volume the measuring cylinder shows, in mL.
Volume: 40 mL
